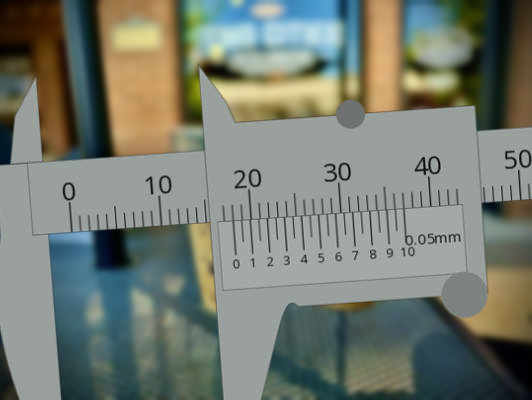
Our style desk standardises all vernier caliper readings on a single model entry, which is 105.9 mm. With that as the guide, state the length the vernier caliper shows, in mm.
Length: 18.0 mm
